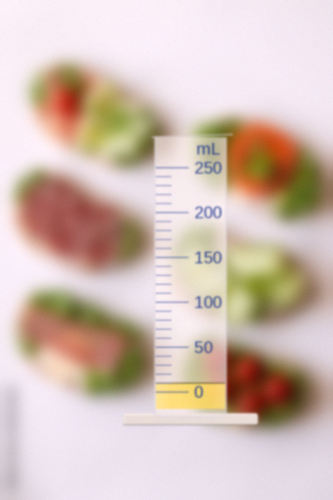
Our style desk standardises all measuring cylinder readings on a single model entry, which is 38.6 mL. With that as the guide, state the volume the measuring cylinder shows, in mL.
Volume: 10 mL
